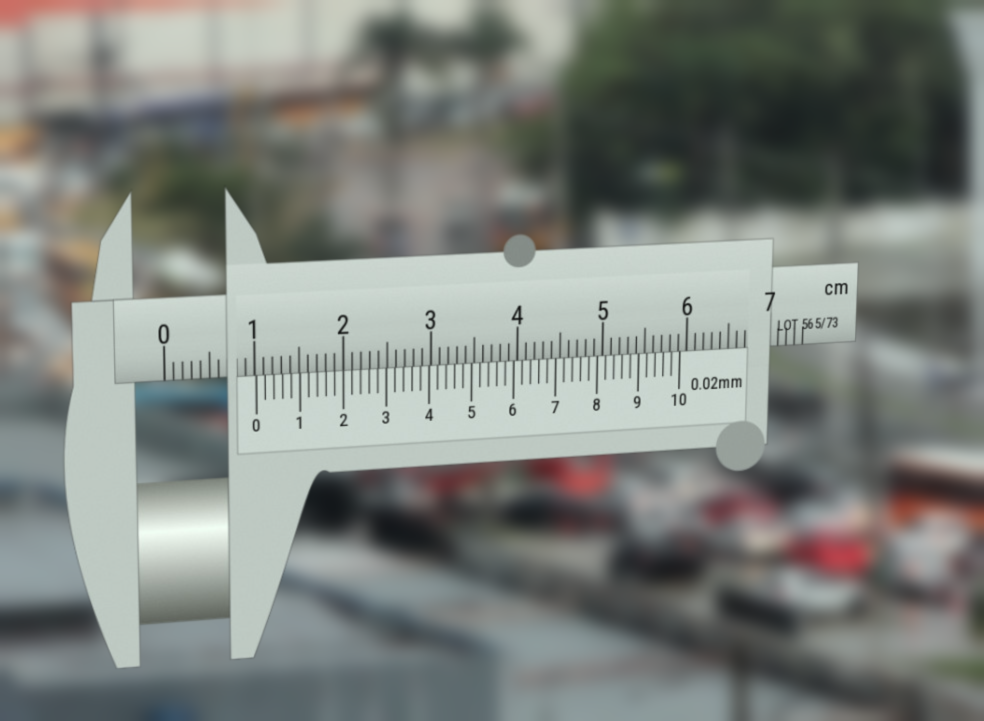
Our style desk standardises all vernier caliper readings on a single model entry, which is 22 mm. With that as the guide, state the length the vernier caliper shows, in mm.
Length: 10.2 mm
